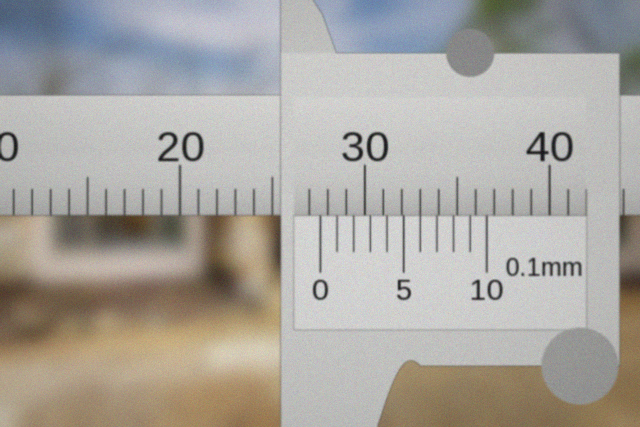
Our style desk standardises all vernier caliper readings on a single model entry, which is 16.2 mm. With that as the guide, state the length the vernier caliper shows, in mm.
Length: 27.6 mm
